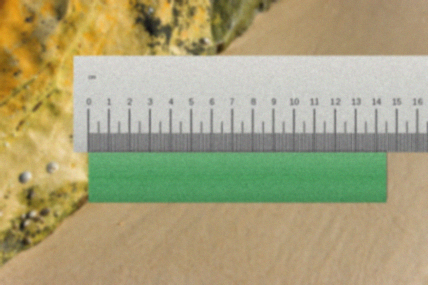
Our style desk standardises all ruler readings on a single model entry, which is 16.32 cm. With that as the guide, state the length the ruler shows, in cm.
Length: 14.5 cm
